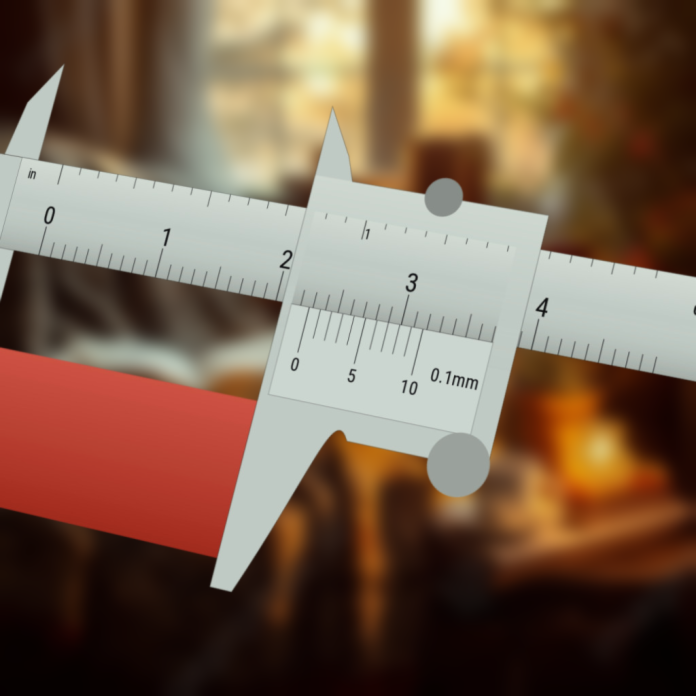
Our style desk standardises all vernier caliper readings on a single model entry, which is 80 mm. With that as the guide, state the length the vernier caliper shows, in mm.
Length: 22.7 mm
